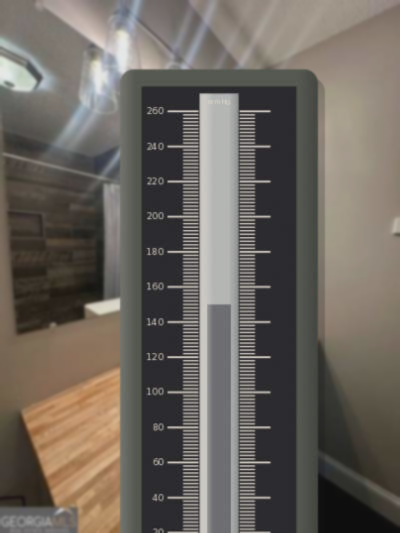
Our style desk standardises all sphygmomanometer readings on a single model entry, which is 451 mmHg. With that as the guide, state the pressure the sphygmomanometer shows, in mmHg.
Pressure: 150 mmHg
